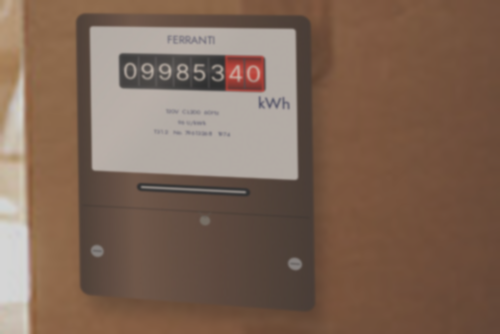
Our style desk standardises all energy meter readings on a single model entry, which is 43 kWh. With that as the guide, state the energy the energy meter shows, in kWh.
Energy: 99853.40 kWh
